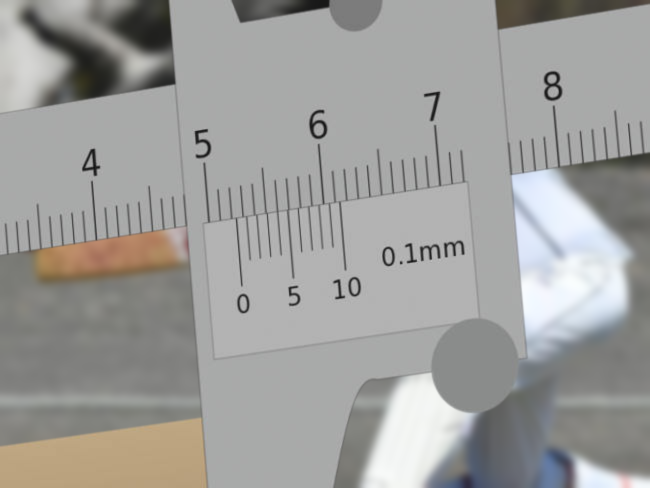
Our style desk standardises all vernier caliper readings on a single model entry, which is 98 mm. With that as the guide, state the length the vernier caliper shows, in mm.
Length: 52.4 mm
